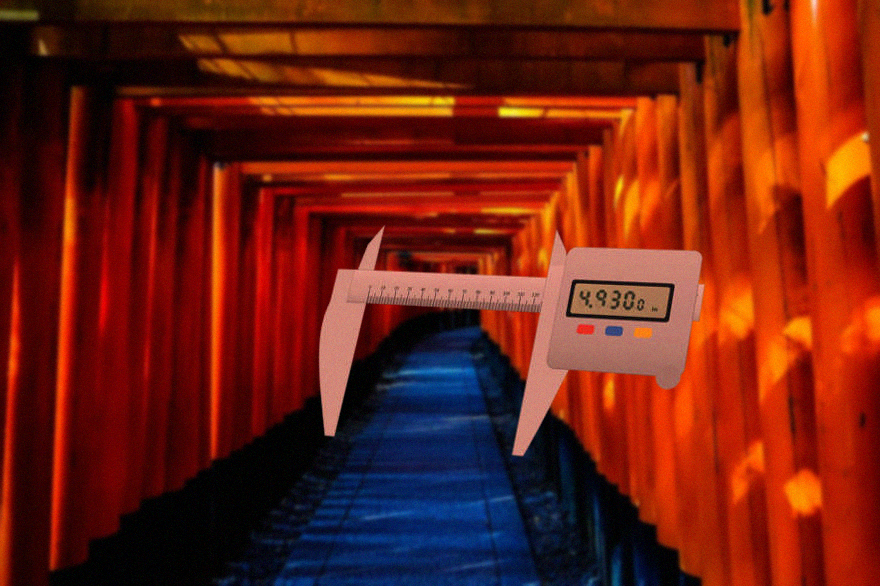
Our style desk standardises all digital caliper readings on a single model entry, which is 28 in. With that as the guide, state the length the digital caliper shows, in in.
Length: 4.9300 in
